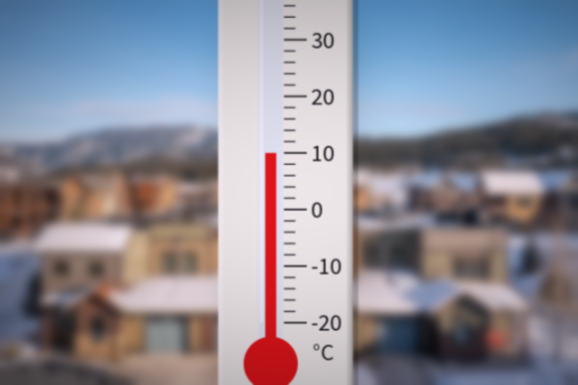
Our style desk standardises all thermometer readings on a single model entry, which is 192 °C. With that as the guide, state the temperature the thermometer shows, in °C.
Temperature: 10 °C
